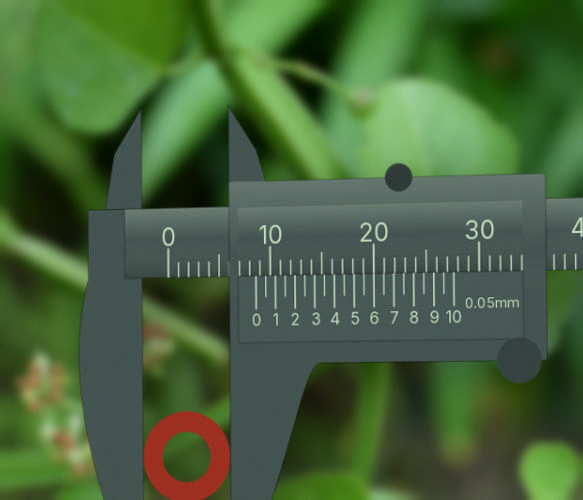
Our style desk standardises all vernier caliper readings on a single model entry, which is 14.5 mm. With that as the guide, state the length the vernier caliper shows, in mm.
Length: 8.6 mm
